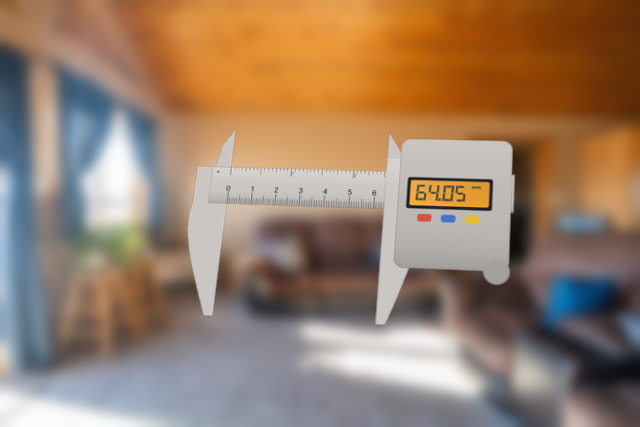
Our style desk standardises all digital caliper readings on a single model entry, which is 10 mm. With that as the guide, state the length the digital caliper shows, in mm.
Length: 64.05 mm
